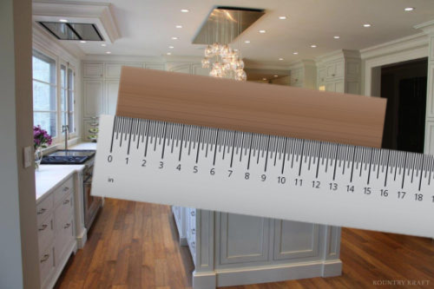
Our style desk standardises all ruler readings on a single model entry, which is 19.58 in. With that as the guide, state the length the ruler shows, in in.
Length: 15.5 in
